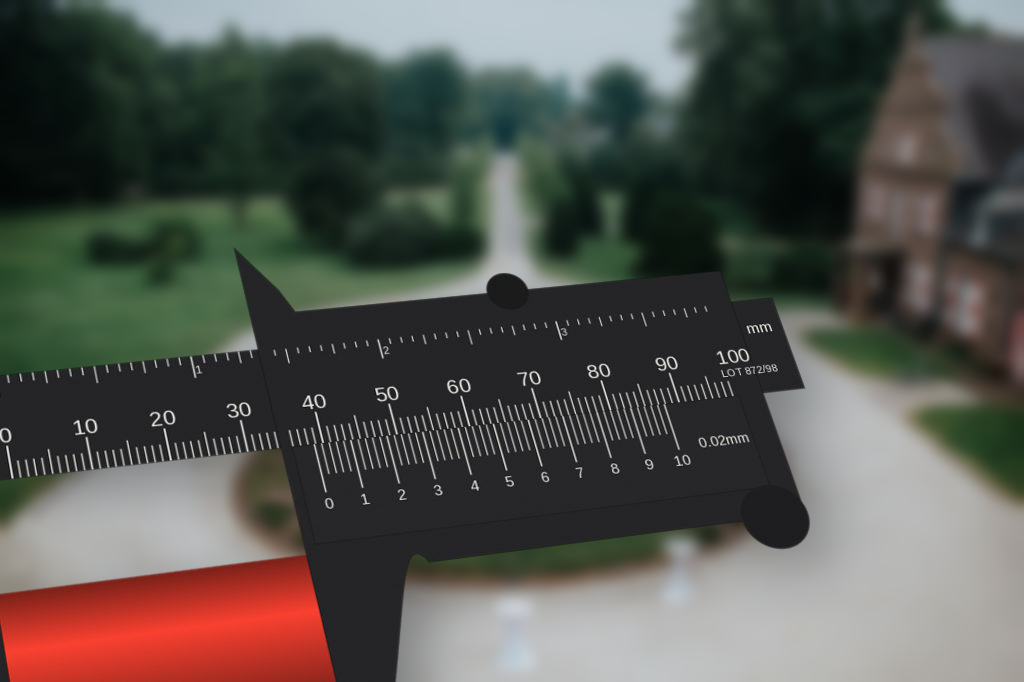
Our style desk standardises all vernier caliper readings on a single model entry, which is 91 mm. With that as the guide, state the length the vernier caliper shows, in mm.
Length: 38.8 mm
